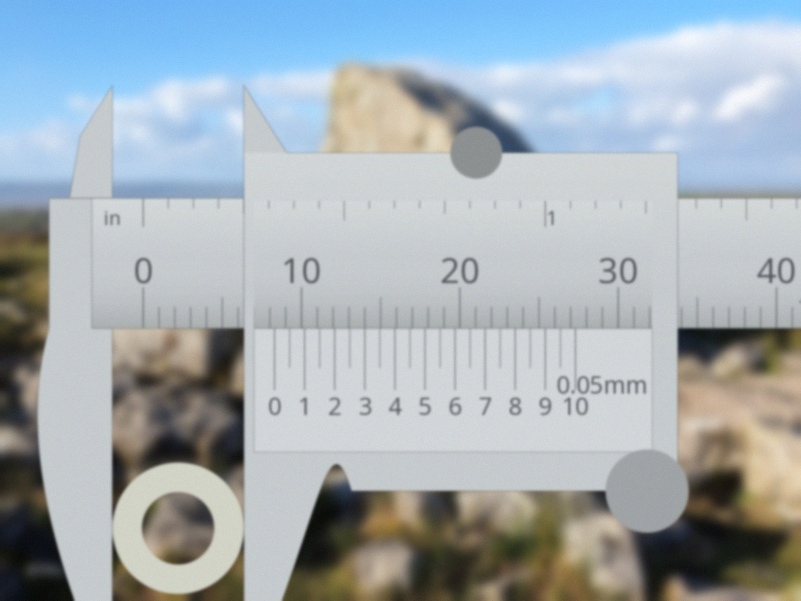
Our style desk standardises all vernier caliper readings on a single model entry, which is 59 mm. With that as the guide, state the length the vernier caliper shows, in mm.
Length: 8.3 mm
